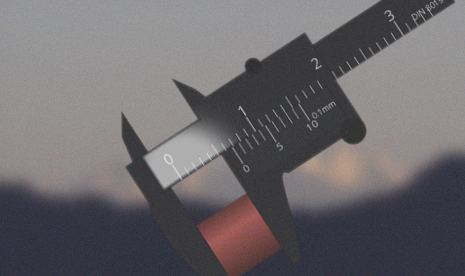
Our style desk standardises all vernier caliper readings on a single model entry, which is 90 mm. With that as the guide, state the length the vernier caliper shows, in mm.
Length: 6.8 mm
